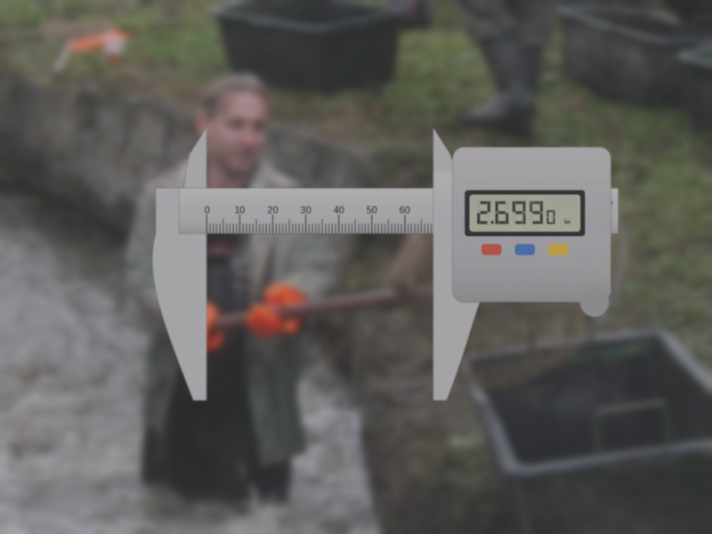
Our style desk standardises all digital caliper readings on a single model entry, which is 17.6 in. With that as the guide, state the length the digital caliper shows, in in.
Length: 2.6990 in
